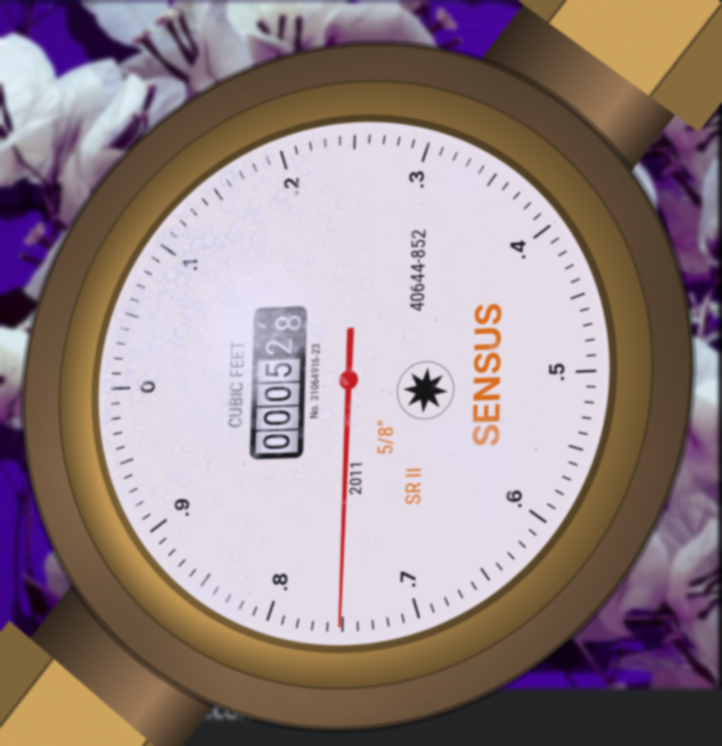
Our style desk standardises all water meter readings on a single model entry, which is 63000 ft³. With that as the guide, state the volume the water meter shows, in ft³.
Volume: 527.75 ft³
